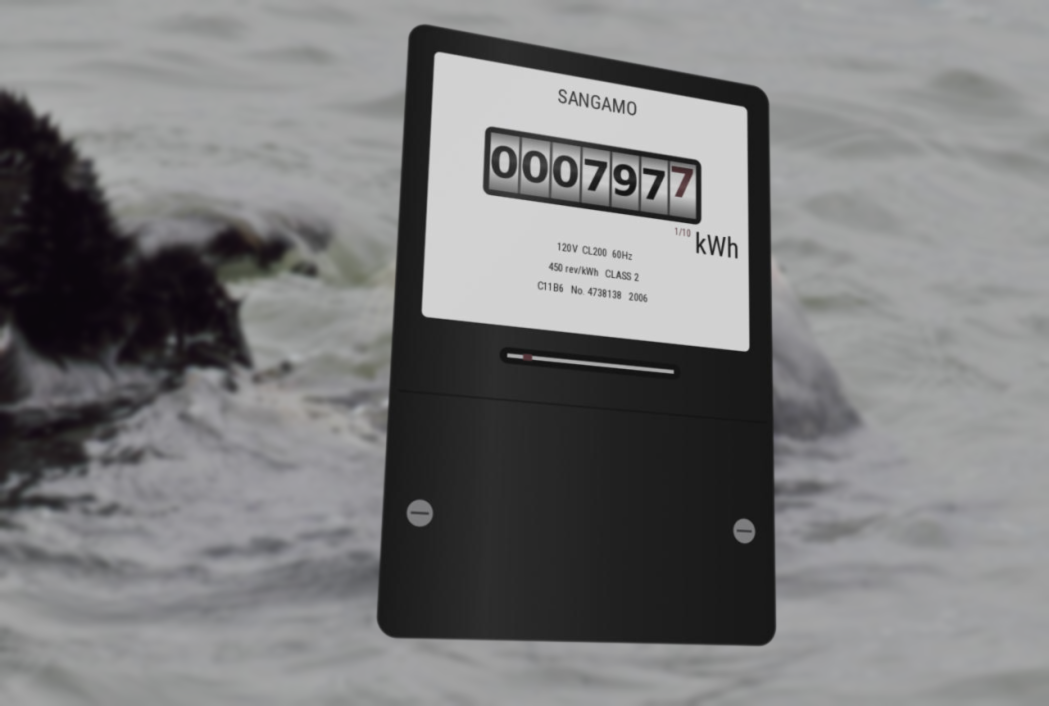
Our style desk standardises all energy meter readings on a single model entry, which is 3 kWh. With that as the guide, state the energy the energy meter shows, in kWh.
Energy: 797.7 kWh
